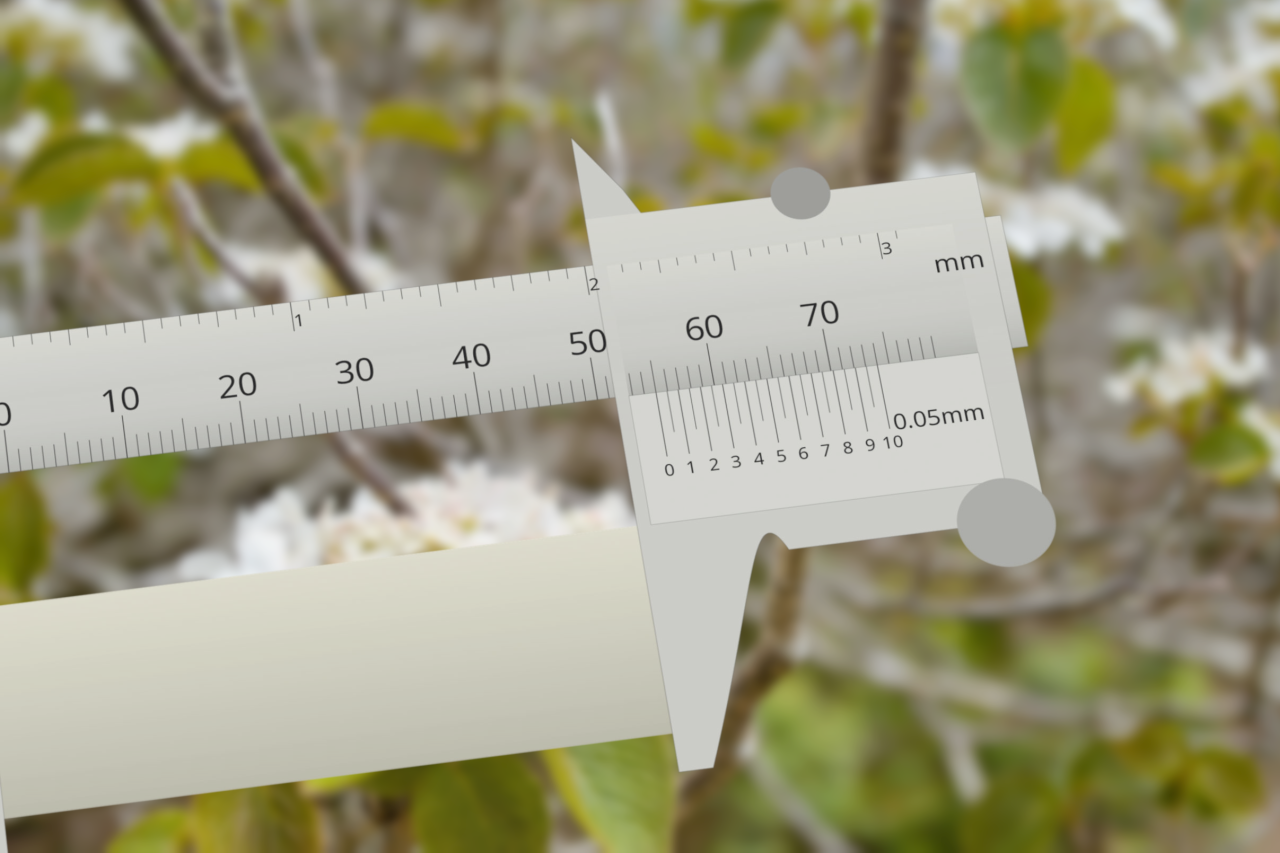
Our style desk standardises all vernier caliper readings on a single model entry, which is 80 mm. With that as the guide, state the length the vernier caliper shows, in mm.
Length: 55.0 mm
